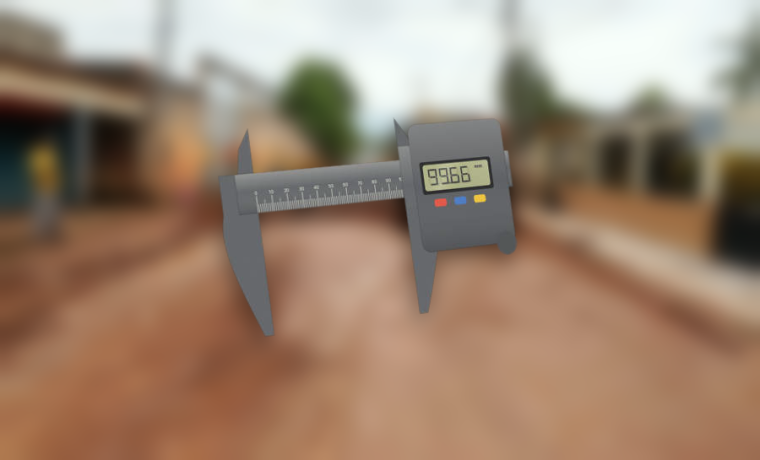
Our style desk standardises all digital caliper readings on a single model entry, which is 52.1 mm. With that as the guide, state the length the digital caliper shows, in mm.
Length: 99.66 mm
